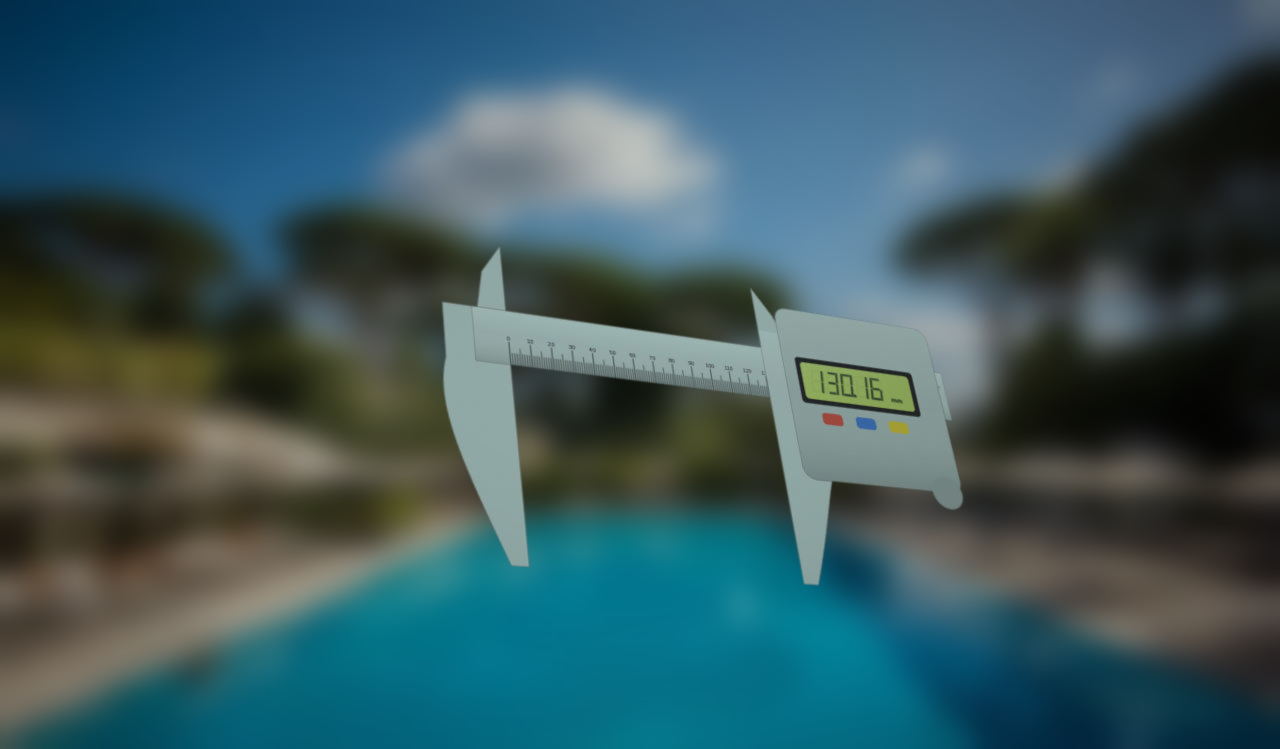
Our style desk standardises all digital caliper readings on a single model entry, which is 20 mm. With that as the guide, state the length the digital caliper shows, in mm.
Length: 130.16 mm
